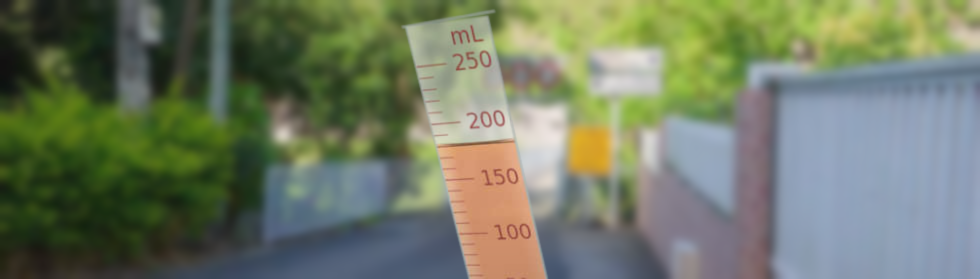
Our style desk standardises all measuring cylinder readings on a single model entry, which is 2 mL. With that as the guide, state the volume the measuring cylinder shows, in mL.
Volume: 180 mL
